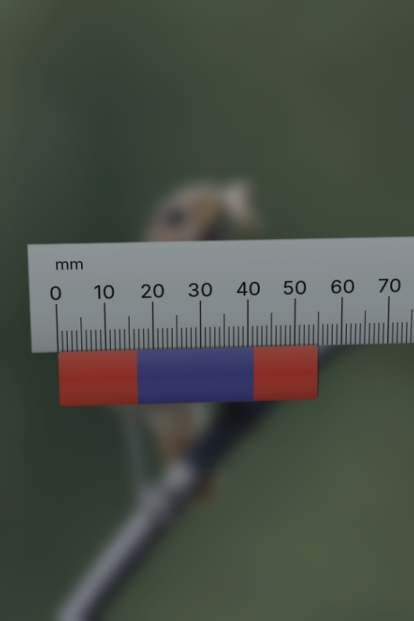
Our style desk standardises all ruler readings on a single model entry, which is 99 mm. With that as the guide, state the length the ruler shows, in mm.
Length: 55 mm
